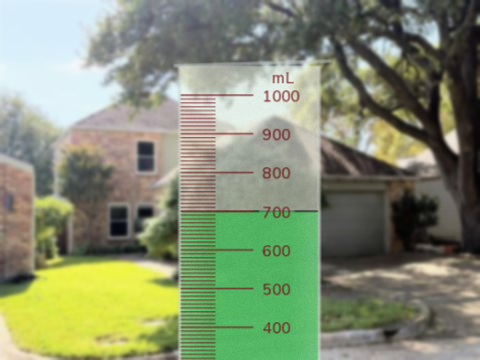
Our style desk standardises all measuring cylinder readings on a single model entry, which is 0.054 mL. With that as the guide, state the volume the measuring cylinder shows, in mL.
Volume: 700 mL
